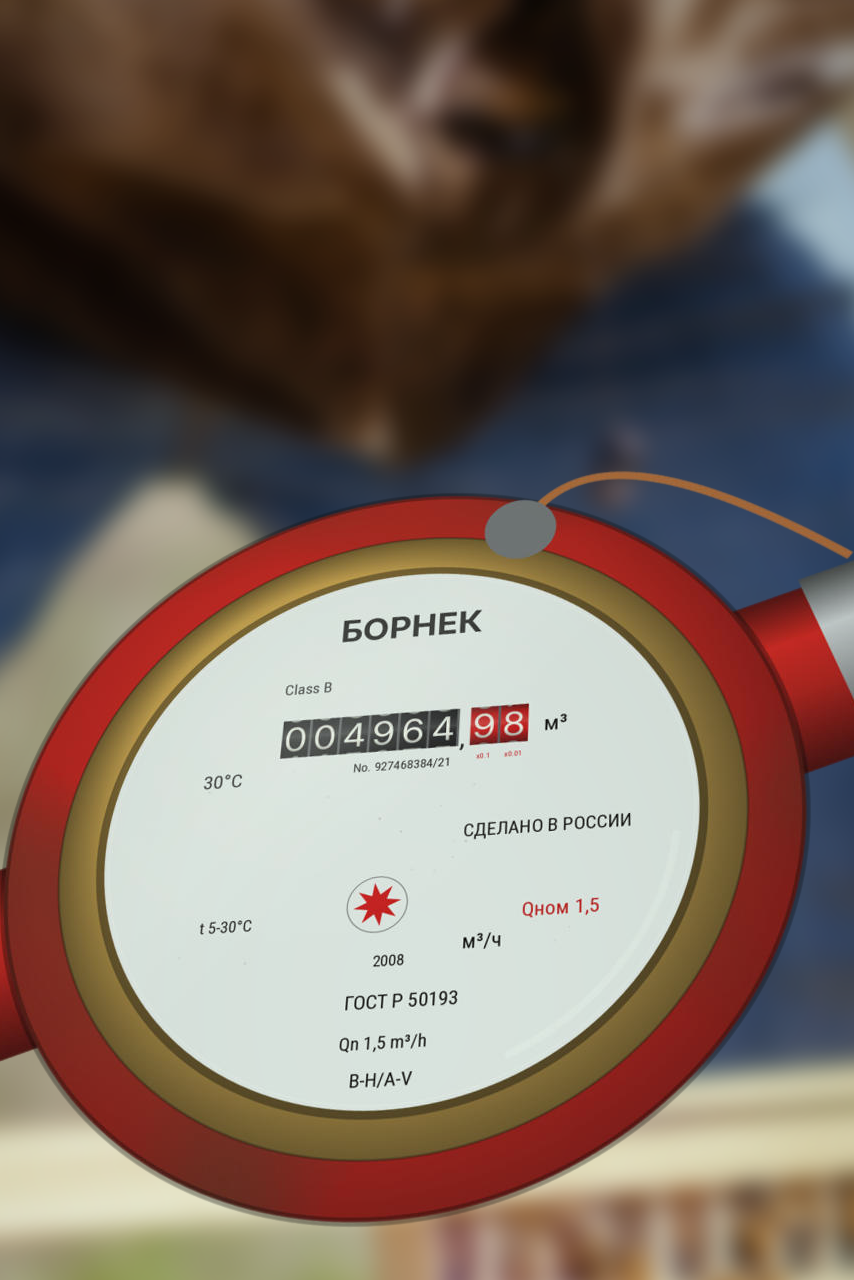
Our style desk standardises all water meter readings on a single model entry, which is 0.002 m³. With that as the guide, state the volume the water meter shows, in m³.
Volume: 4964.98 m³
